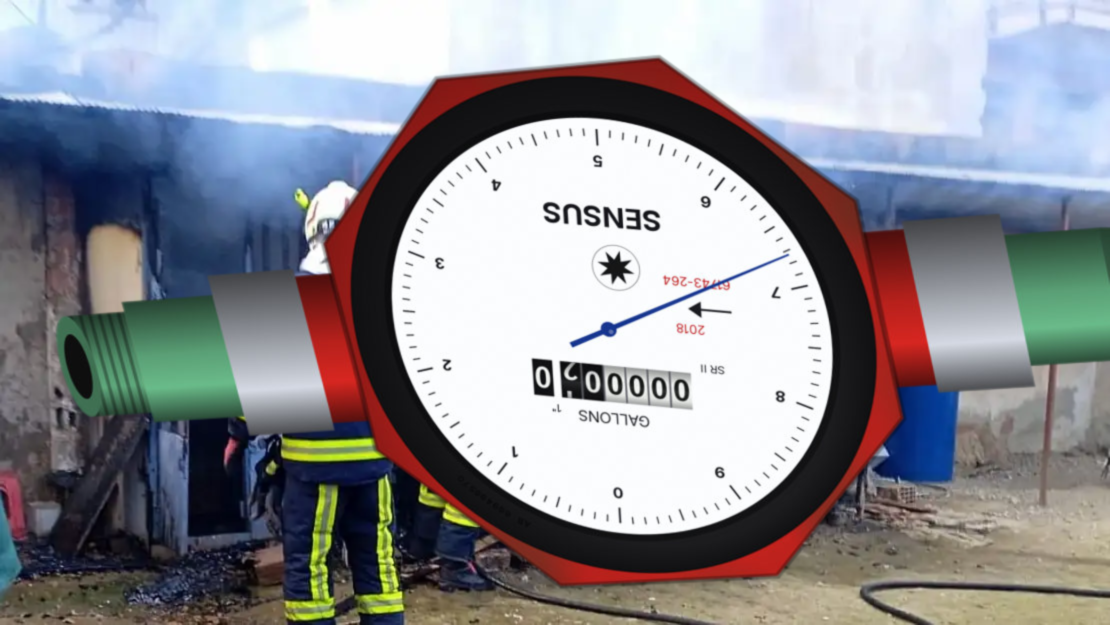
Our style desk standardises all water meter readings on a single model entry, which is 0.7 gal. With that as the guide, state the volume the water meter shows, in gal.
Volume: 16.7 gal
